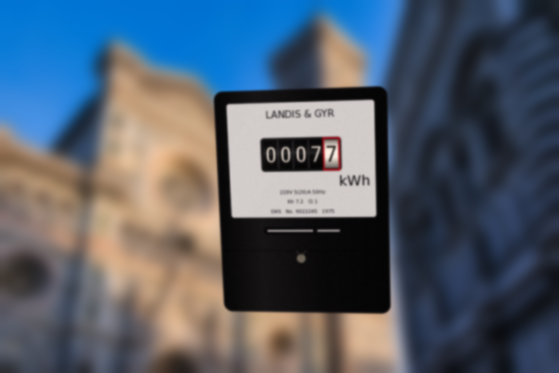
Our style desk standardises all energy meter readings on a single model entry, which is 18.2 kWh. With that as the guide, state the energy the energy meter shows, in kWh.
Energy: 7.7 kWh
